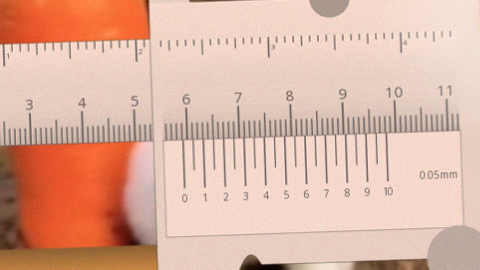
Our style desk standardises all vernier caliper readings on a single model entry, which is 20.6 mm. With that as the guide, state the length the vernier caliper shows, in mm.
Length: 59.2 mm
